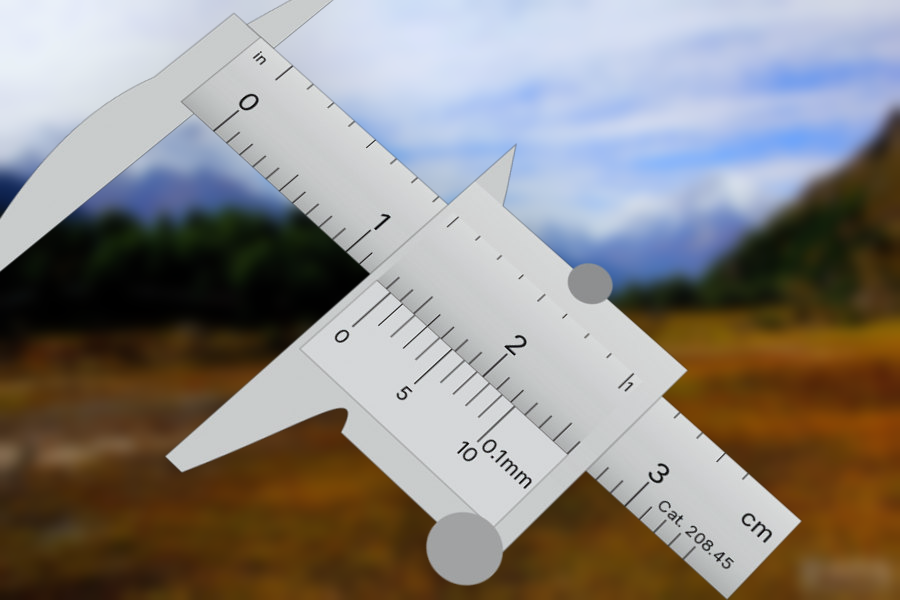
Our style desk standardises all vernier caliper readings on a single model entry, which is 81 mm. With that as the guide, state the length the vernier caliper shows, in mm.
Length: 13.3 mm
